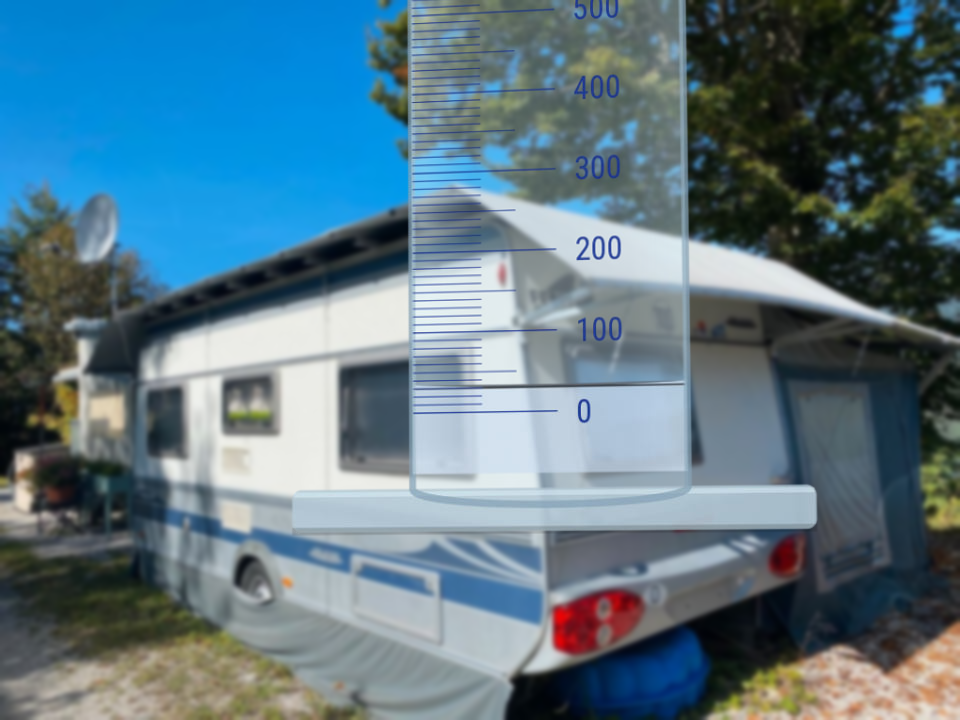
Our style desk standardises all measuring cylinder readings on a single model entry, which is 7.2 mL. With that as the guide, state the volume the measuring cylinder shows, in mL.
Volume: 30 mL
